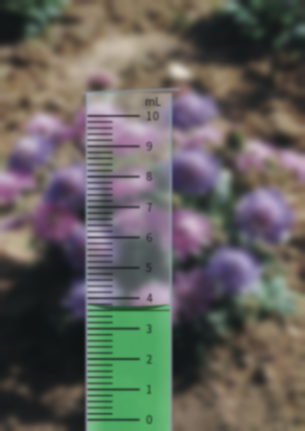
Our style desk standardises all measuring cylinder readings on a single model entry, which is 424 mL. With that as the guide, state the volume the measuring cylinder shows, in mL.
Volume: 3.6 mL
